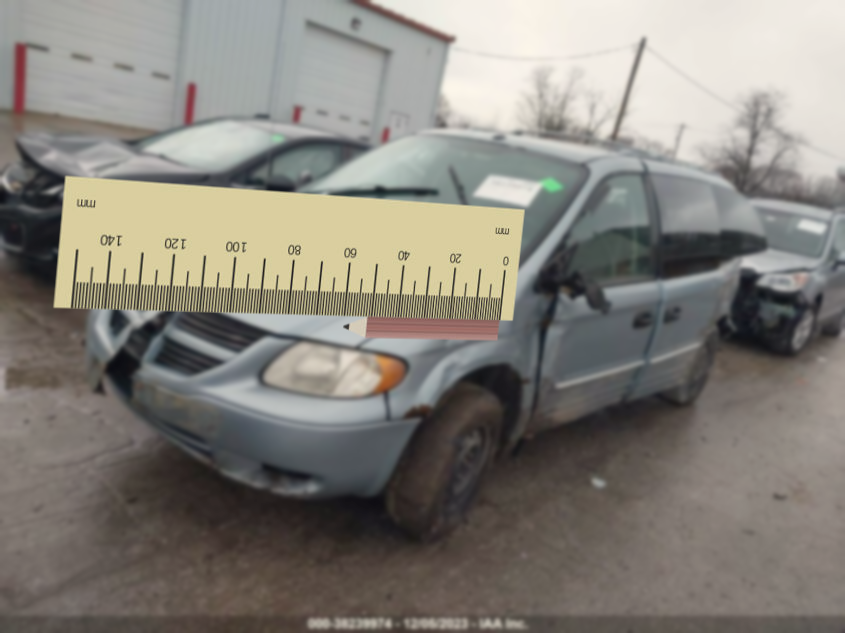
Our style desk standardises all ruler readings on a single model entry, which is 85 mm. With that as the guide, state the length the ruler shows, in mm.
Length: 60 mm
